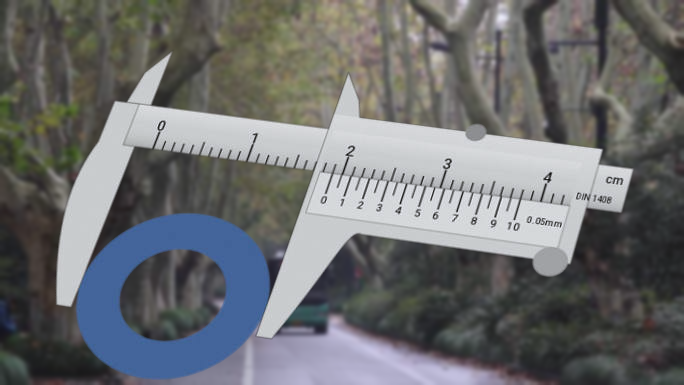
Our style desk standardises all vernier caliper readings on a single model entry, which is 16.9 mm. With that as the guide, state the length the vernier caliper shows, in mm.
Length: 19.0 mm
